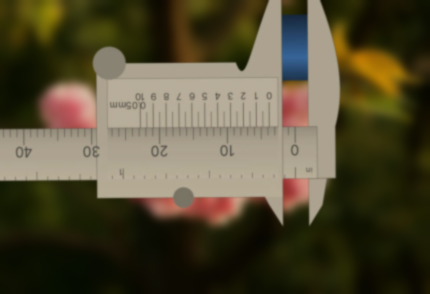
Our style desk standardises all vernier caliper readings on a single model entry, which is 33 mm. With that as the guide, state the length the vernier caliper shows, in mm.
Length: 3.8 mm
